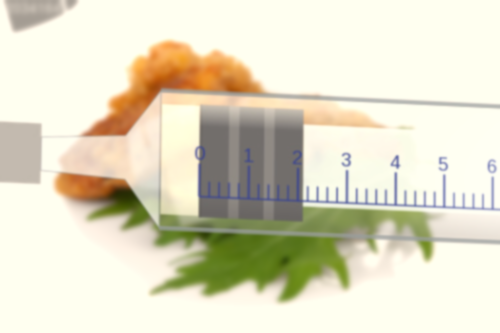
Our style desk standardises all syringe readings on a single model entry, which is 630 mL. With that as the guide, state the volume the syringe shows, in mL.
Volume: 0 mL
